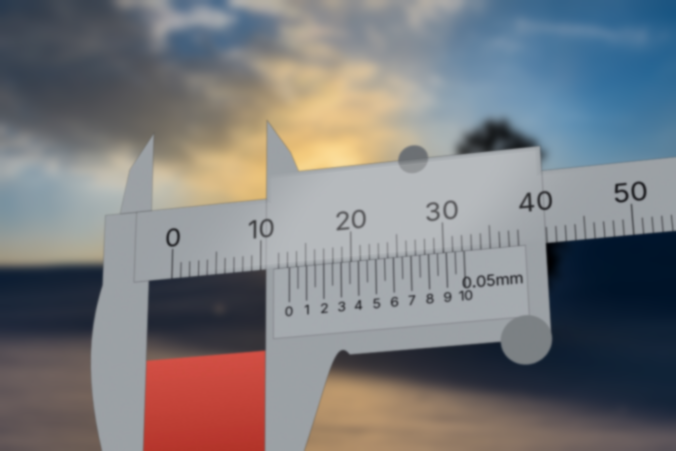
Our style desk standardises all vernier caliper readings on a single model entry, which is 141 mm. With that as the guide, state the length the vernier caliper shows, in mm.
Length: 13.2 mm
